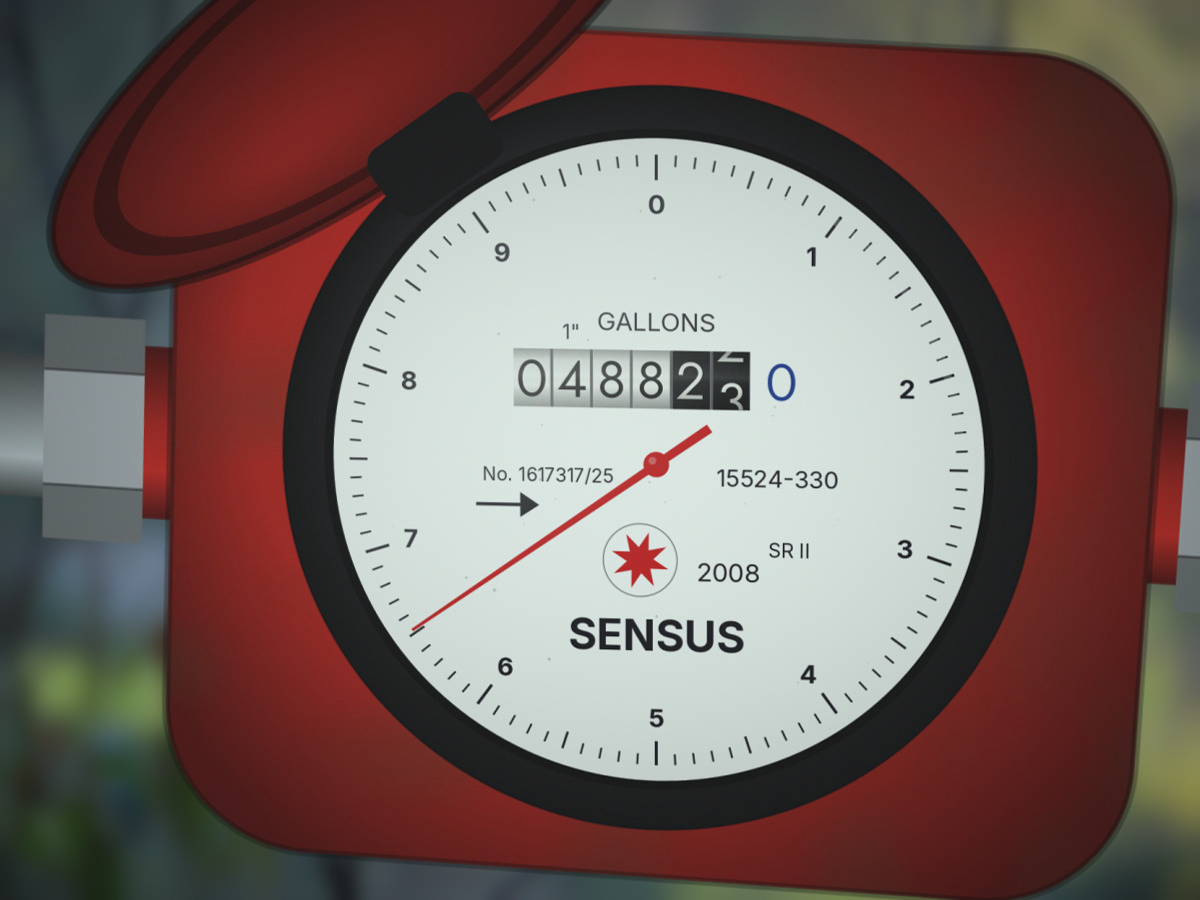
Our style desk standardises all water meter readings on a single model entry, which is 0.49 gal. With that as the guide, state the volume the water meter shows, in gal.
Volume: 488226.5 gal
